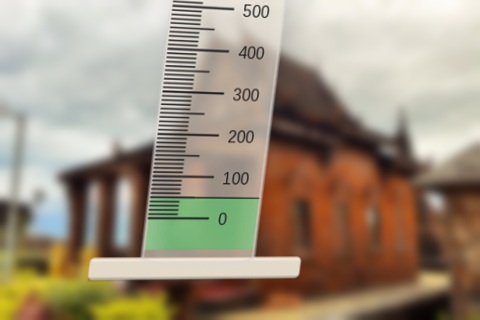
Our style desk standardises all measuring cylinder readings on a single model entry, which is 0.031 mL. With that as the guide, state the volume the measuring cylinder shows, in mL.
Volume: 50 mL
